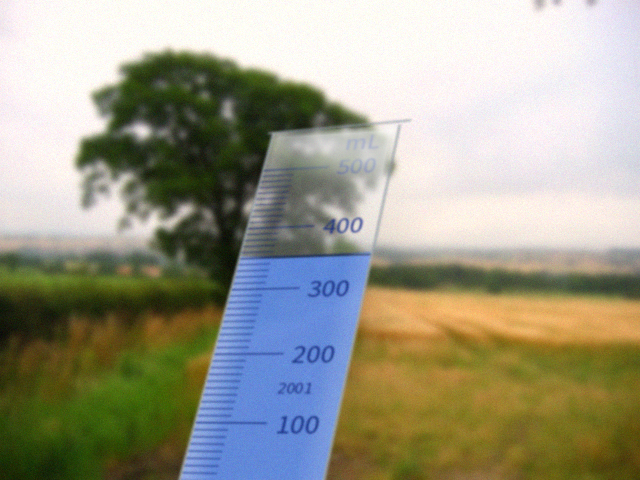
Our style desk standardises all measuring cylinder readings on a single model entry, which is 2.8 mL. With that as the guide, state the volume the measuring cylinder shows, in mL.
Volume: 350 mL
